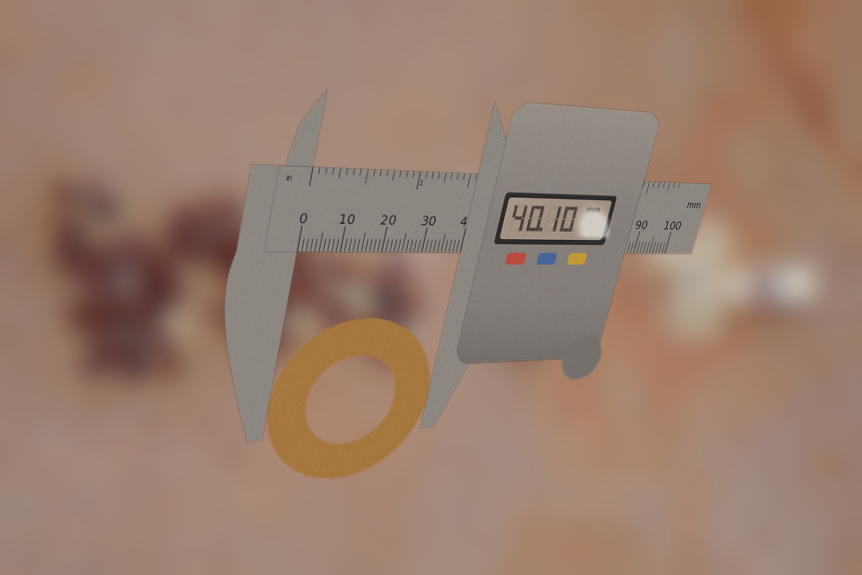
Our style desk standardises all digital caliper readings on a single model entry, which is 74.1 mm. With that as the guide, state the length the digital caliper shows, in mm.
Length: 40.10 mm
